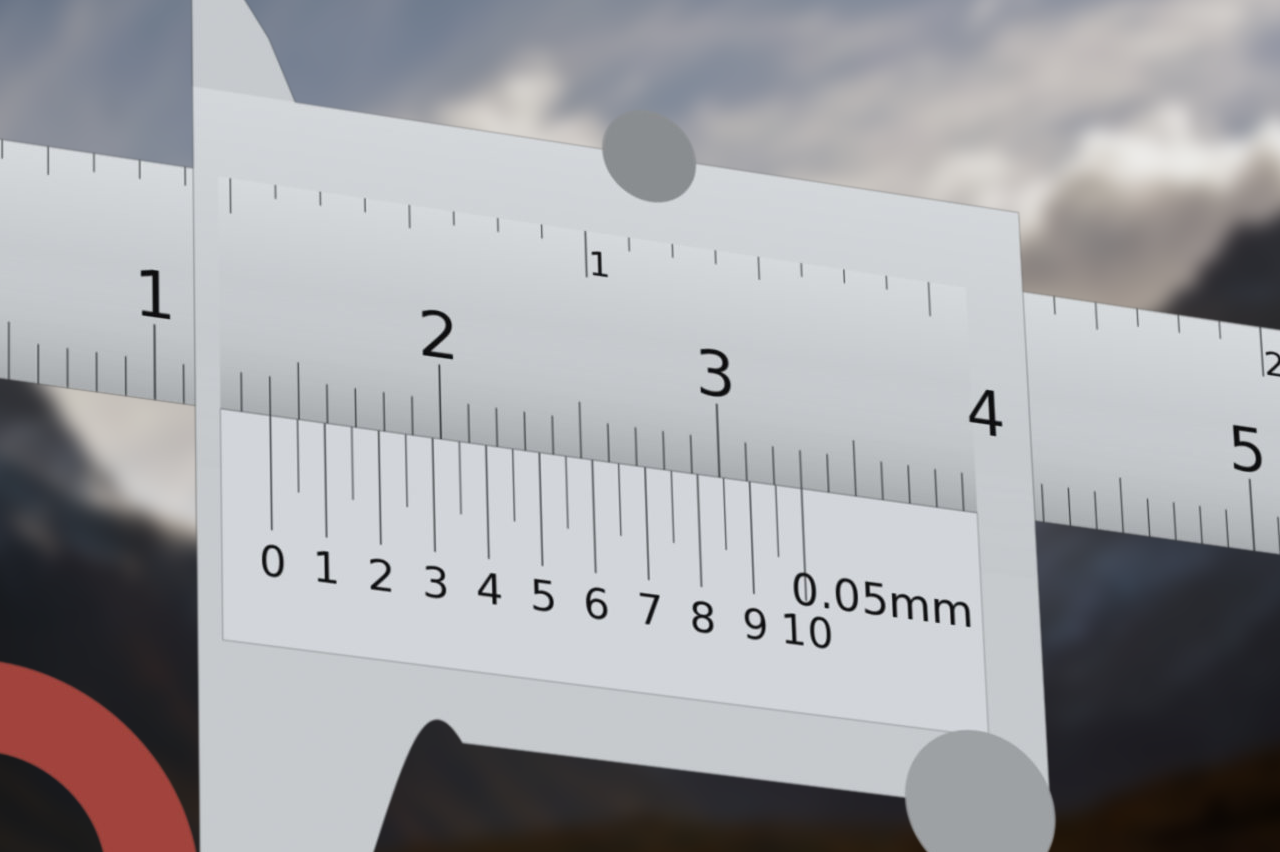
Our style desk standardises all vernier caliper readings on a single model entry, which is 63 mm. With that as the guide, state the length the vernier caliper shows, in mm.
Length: 14.00 mm
